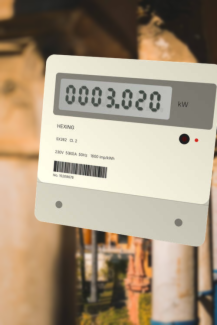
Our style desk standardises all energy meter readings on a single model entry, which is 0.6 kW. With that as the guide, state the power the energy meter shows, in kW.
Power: 3.020 kW
